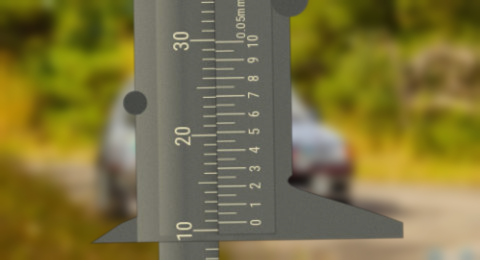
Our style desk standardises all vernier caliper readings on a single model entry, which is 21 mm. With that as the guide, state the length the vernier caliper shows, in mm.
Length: 10.8 mm
